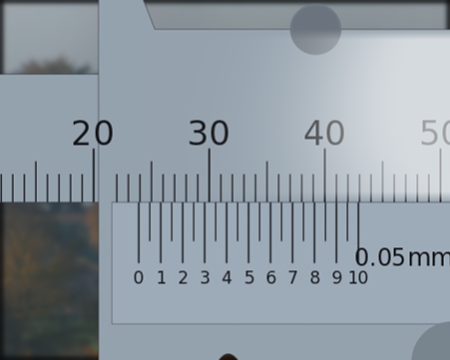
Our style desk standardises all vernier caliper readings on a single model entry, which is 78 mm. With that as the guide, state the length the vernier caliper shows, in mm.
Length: 23.9 mm
